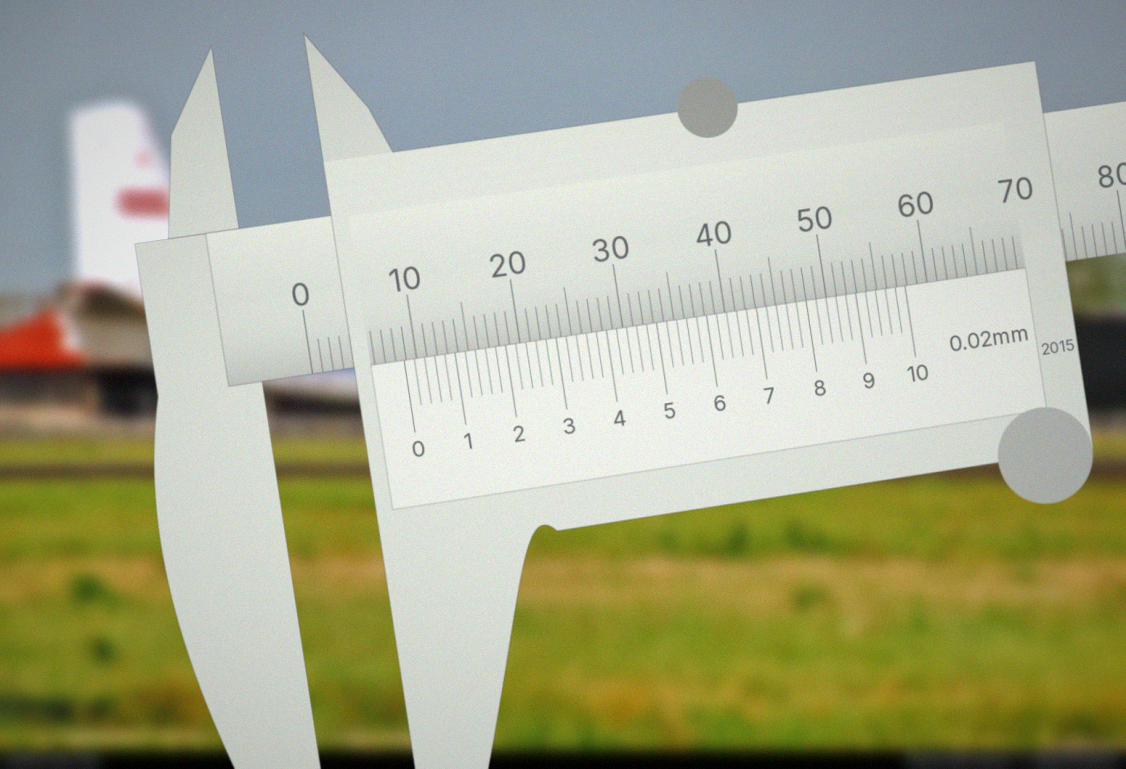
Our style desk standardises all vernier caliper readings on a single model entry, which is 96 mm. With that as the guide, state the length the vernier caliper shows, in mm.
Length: 8.8 mm
